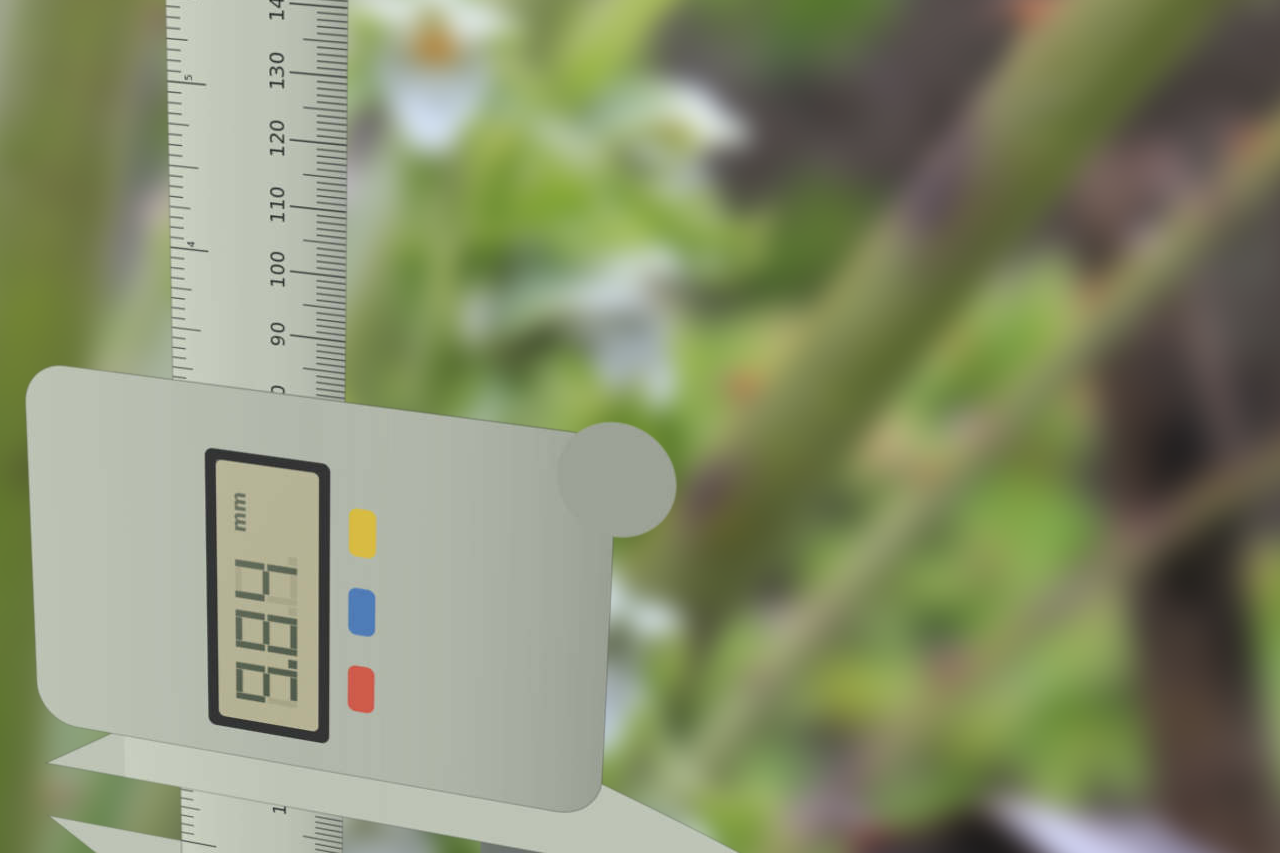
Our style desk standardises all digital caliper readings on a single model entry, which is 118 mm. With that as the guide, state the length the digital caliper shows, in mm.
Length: 9.84 mm
